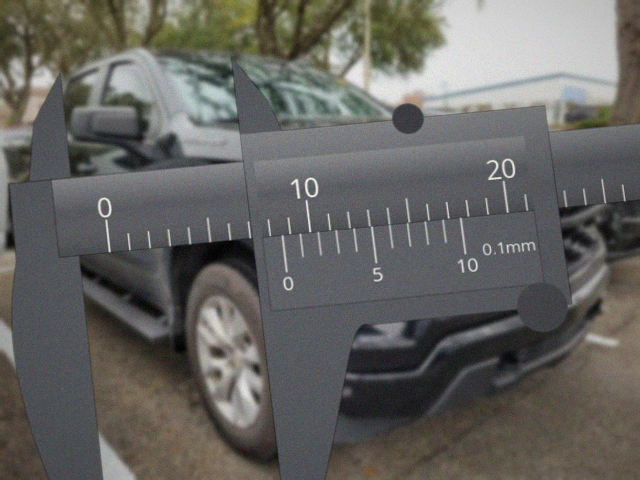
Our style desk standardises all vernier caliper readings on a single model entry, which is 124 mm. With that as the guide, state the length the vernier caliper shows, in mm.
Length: 8.6 mm
